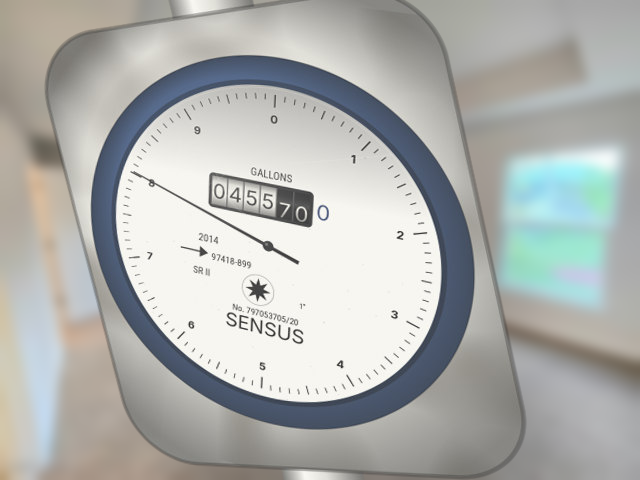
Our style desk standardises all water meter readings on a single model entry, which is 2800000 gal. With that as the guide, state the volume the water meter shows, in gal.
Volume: 455698.0 gal
